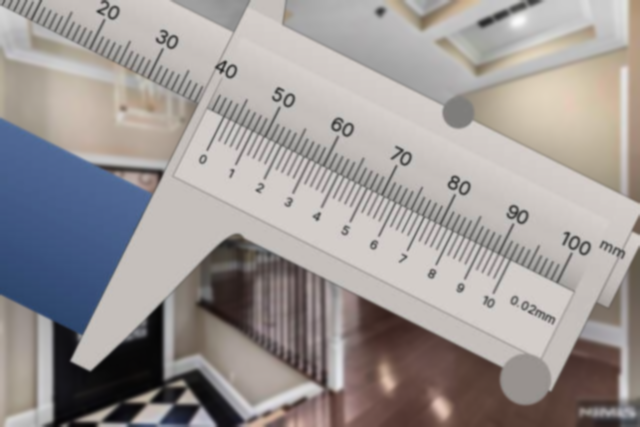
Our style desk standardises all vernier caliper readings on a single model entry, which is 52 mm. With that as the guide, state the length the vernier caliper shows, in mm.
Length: 43.0 mm
